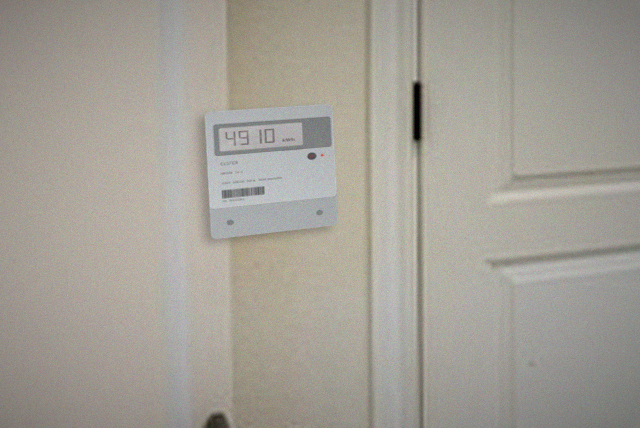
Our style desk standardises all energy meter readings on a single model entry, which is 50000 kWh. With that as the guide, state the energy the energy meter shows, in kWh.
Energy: 4910 kWh
